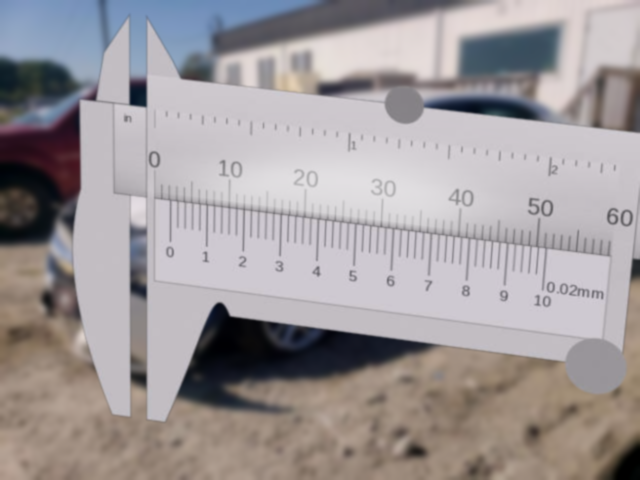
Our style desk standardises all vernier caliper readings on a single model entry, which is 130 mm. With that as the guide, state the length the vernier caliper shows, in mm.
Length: 2.2 mm
